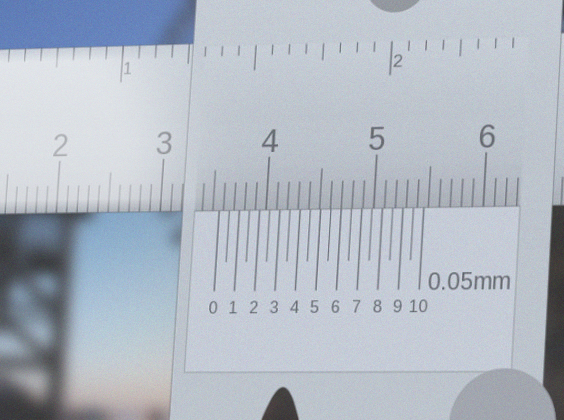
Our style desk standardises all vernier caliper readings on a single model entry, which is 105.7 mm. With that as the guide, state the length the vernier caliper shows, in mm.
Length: 35.6 mm
